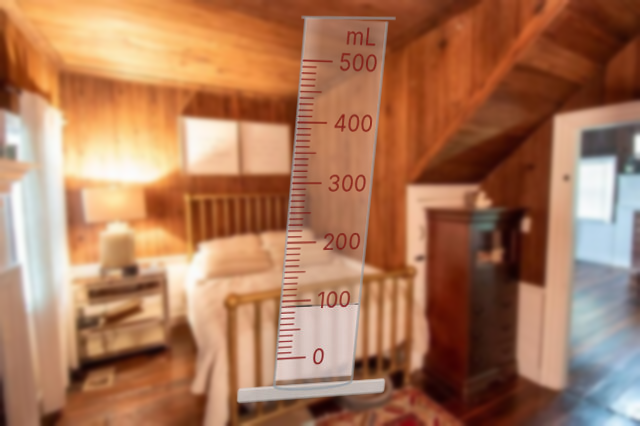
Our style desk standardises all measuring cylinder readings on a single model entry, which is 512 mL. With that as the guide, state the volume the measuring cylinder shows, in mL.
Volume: 90 mL
